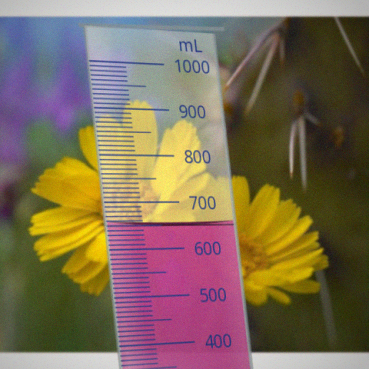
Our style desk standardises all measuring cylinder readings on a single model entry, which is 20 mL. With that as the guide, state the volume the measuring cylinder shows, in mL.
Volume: 650 mL
